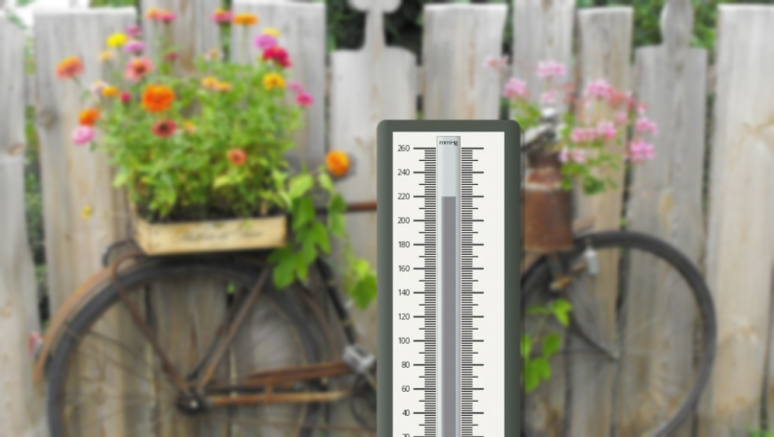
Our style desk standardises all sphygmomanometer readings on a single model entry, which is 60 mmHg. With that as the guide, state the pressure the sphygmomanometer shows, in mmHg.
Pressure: 220 mmHg
